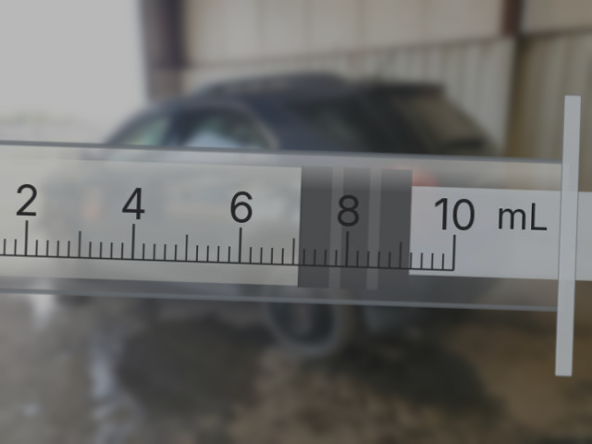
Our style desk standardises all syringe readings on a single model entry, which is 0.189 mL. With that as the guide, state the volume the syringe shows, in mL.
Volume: 7.1 mL
